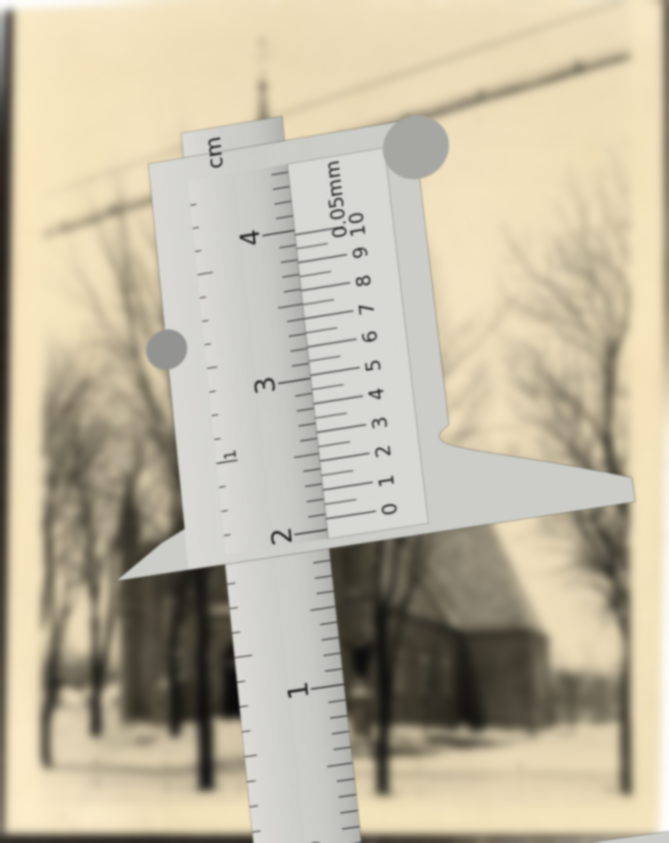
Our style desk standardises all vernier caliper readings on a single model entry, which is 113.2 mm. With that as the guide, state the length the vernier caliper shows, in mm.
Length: 20.7 mm
